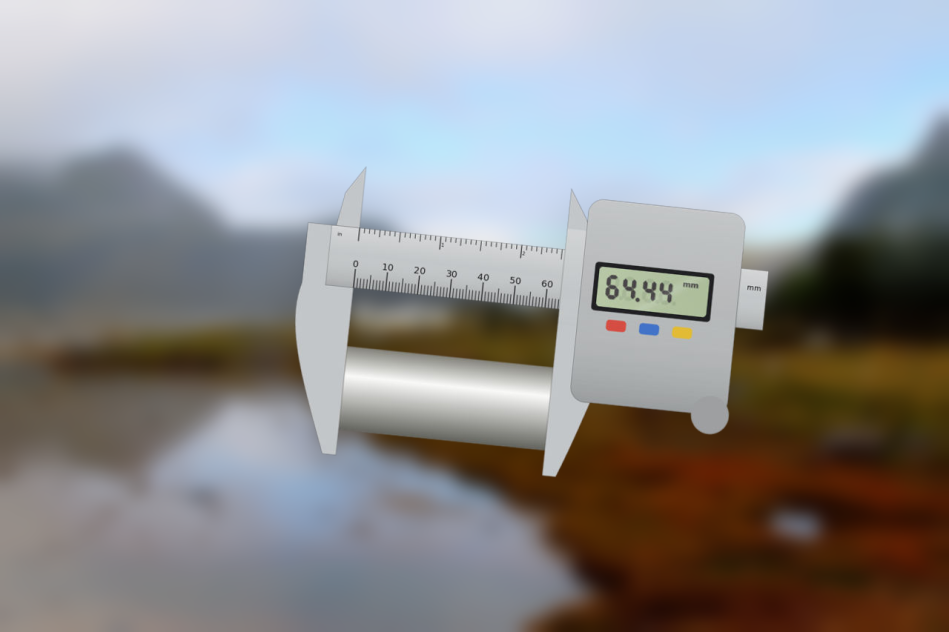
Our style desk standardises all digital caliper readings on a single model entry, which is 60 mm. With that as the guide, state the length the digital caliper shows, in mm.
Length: 64.44 mm
